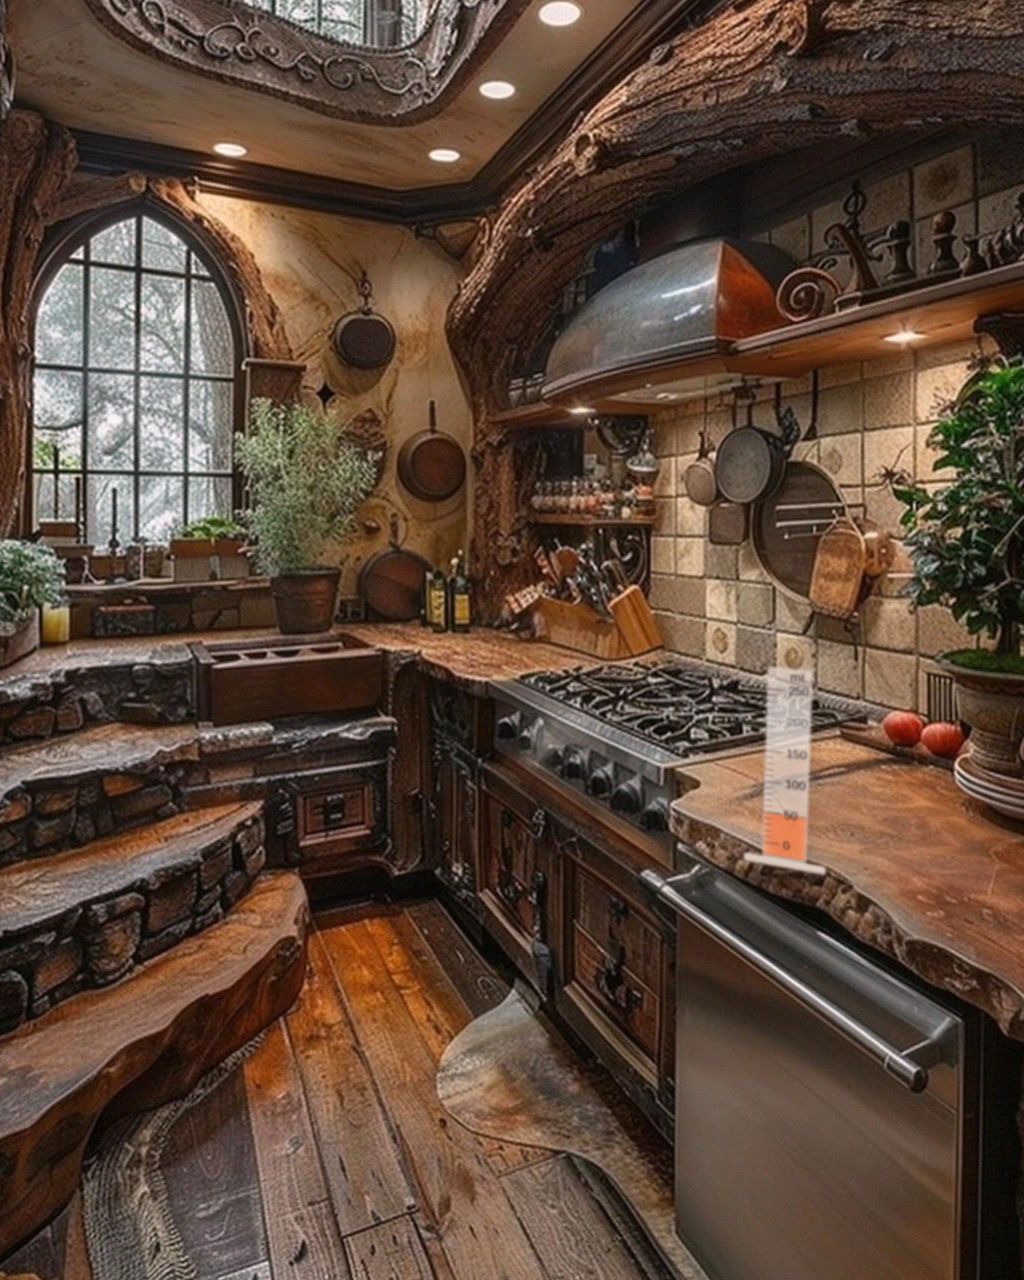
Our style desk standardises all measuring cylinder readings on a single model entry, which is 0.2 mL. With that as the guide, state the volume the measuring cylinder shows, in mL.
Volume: 50 mL
